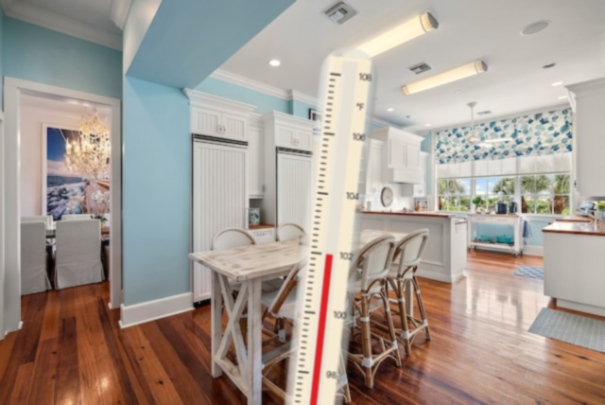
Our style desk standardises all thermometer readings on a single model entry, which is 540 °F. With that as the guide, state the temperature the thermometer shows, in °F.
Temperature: 102 °F
